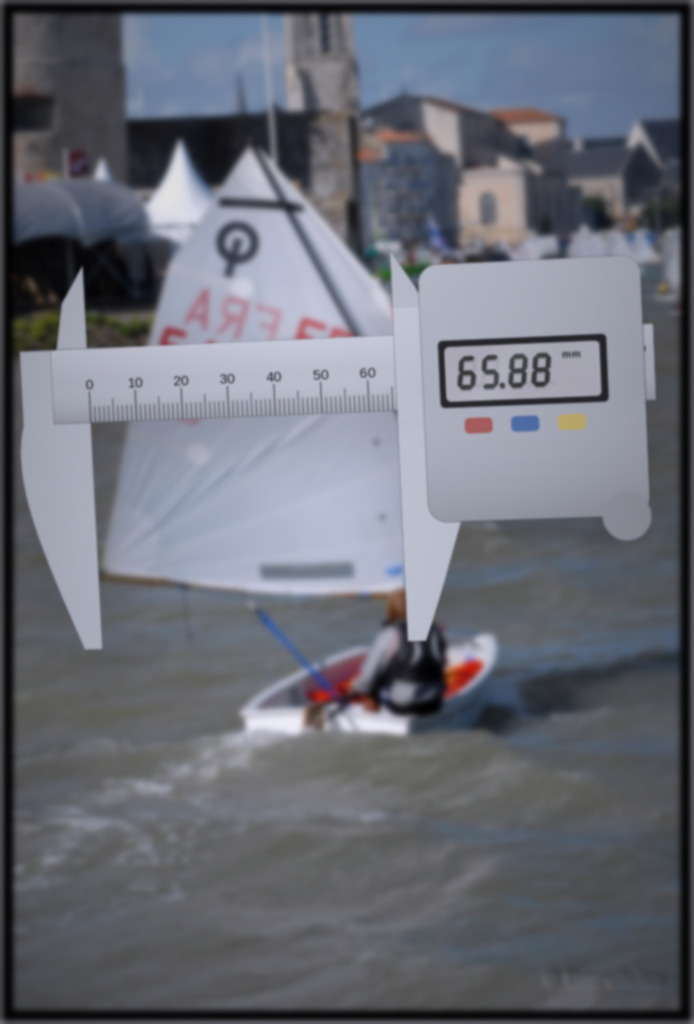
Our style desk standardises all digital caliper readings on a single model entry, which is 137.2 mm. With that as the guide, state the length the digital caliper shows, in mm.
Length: 65.88 mm
